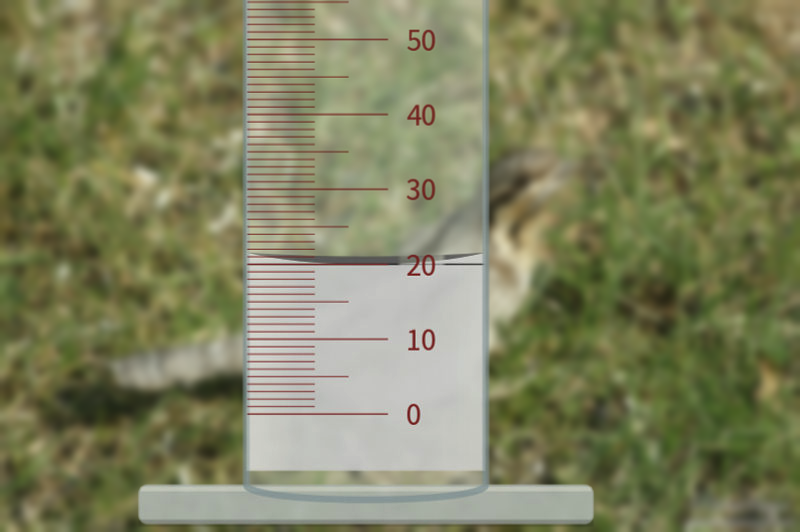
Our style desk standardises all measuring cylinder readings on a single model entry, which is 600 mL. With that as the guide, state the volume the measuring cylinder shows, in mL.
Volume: 20 mL
